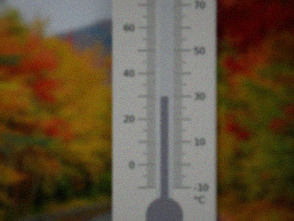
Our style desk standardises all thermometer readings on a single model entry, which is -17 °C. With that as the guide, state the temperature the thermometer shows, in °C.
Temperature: 30 °C
